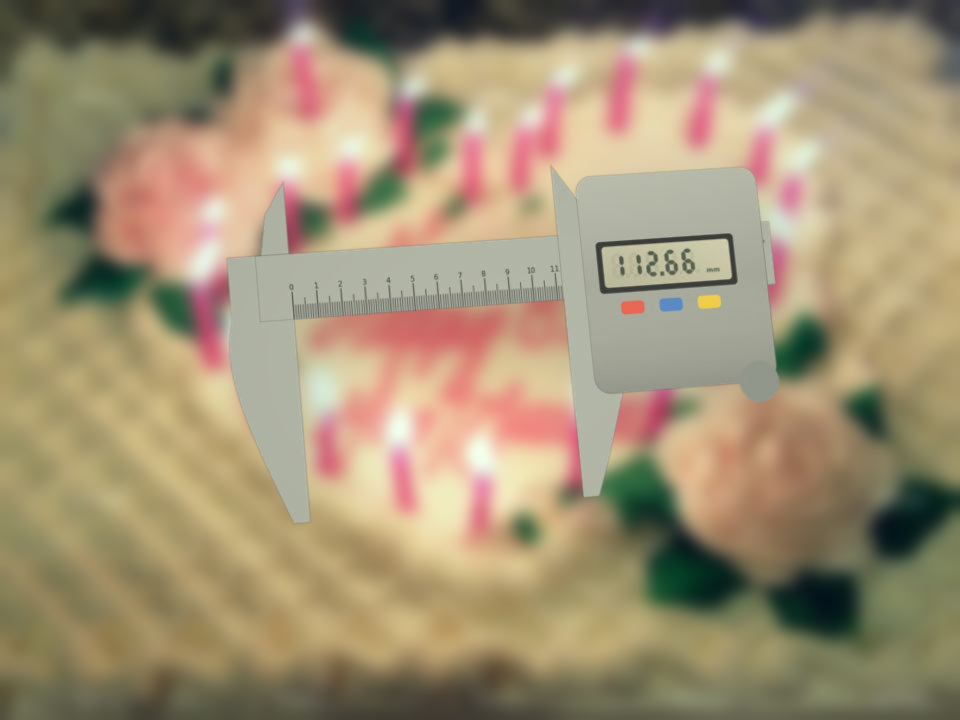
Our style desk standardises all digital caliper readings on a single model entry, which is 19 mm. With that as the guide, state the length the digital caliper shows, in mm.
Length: 112.66 mm
